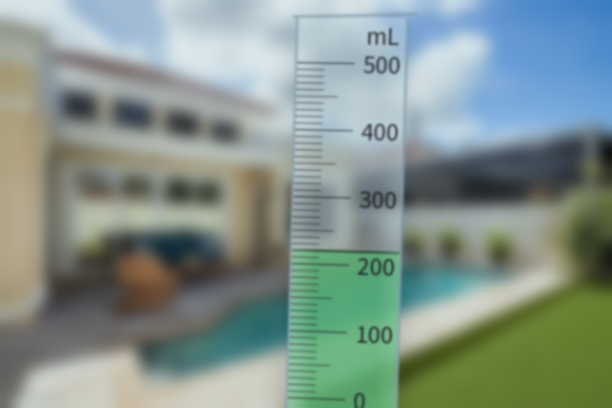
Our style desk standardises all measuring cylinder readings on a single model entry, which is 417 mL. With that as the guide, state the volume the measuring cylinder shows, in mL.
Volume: 220 mL
